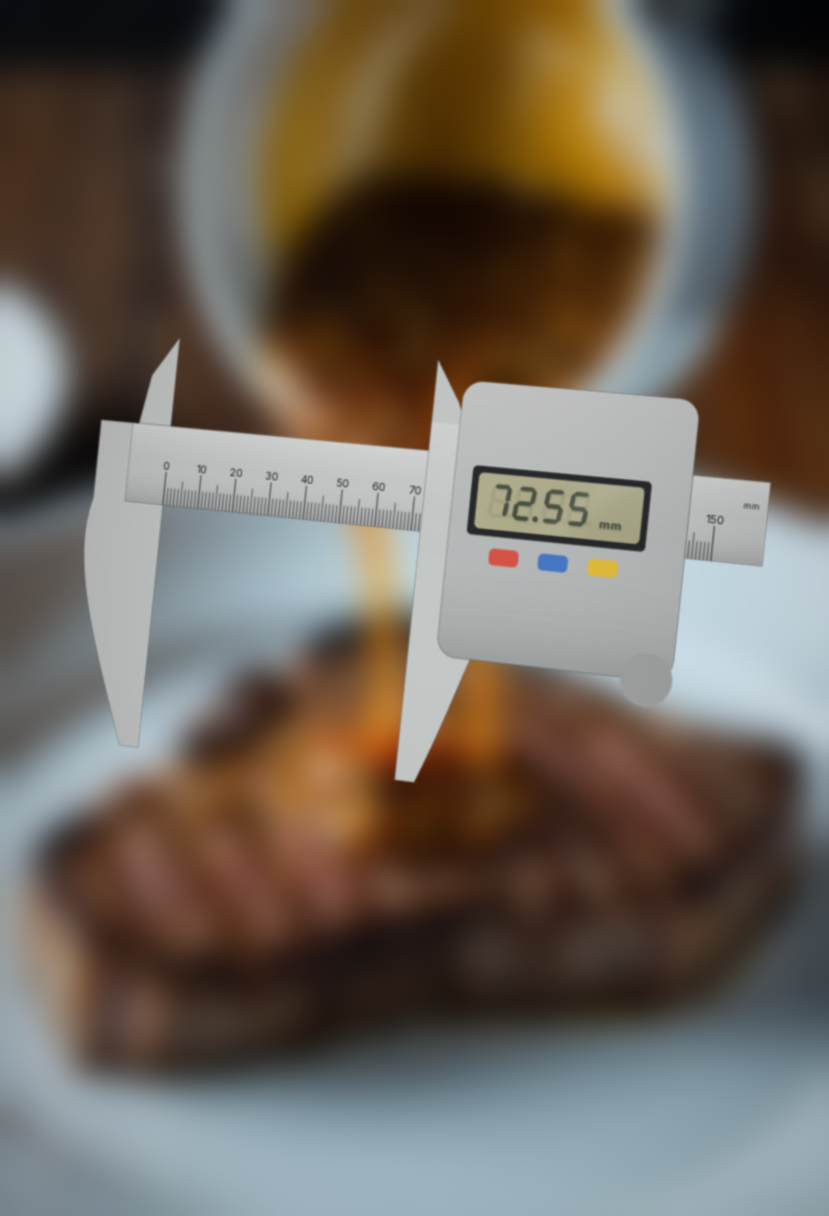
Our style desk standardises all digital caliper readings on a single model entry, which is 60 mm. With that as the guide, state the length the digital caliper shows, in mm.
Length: 72.55 mm
